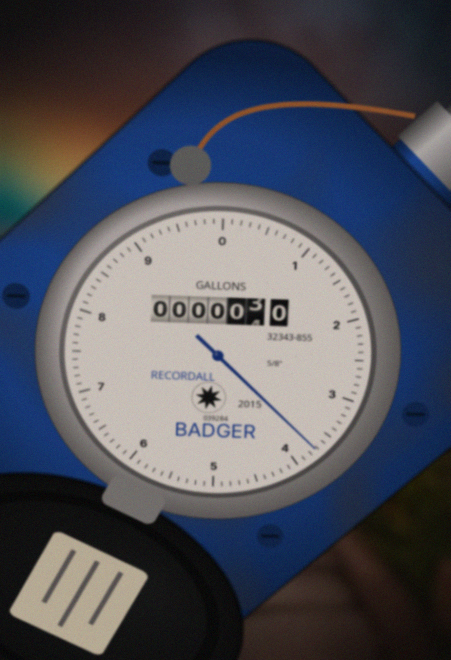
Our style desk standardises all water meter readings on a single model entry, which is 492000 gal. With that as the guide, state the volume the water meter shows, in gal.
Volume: 33.7 gal
